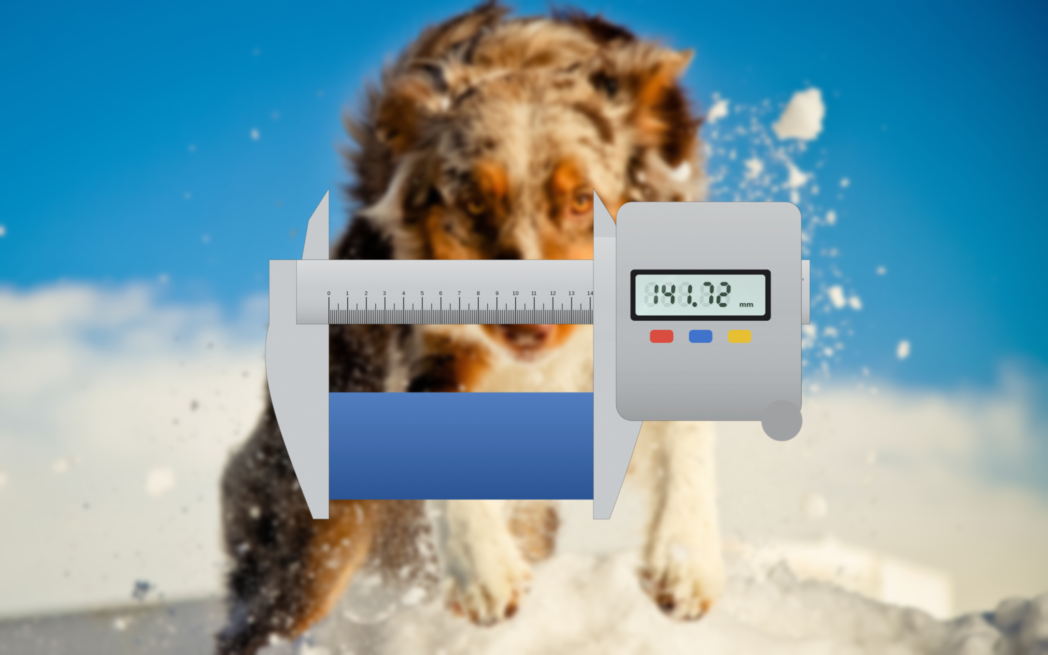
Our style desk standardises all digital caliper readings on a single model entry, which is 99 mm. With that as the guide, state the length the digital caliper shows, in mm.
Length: 141.72 mm
